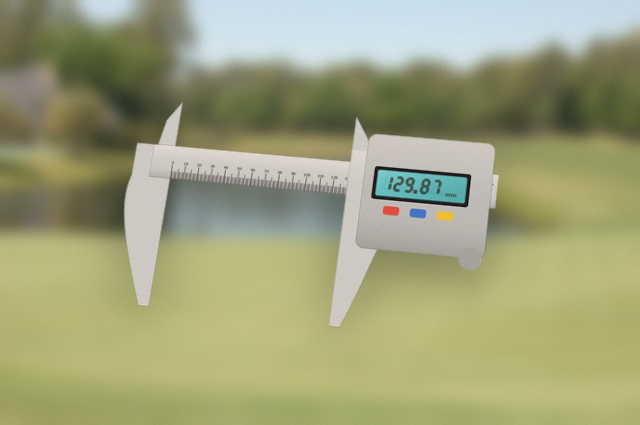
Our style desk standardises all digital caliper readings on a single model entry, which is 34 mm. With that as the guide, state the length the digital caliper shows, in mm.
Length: 129.87 mm
